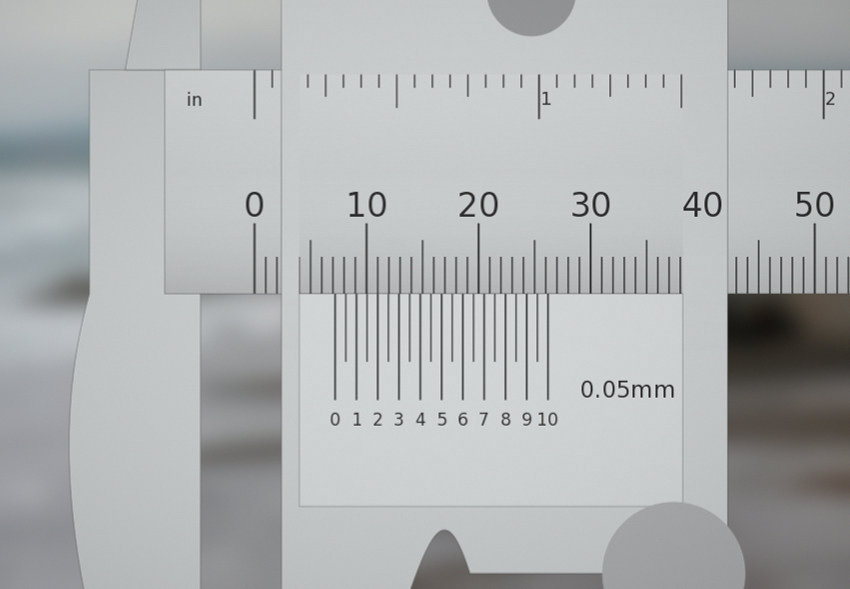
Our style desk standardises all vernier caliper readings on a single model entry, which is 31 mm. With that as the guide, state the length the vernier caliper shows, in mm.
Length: 7.2 mm
